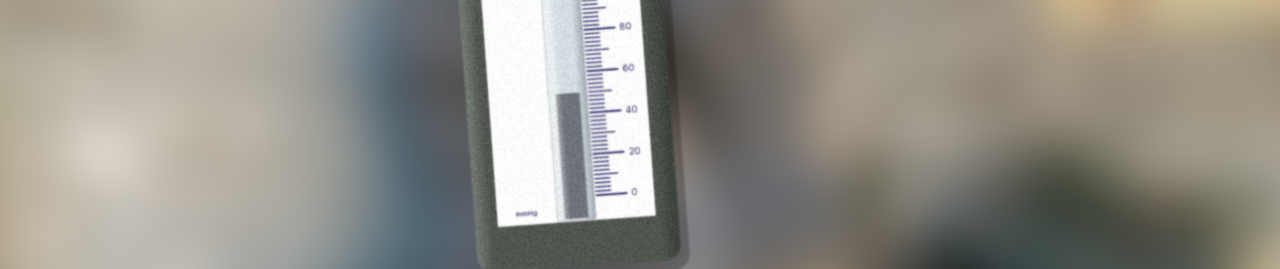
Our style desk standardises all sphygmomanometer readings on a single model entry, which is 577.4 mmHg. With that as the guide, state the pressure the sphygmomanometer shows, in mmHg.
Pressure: 50 mmHg
